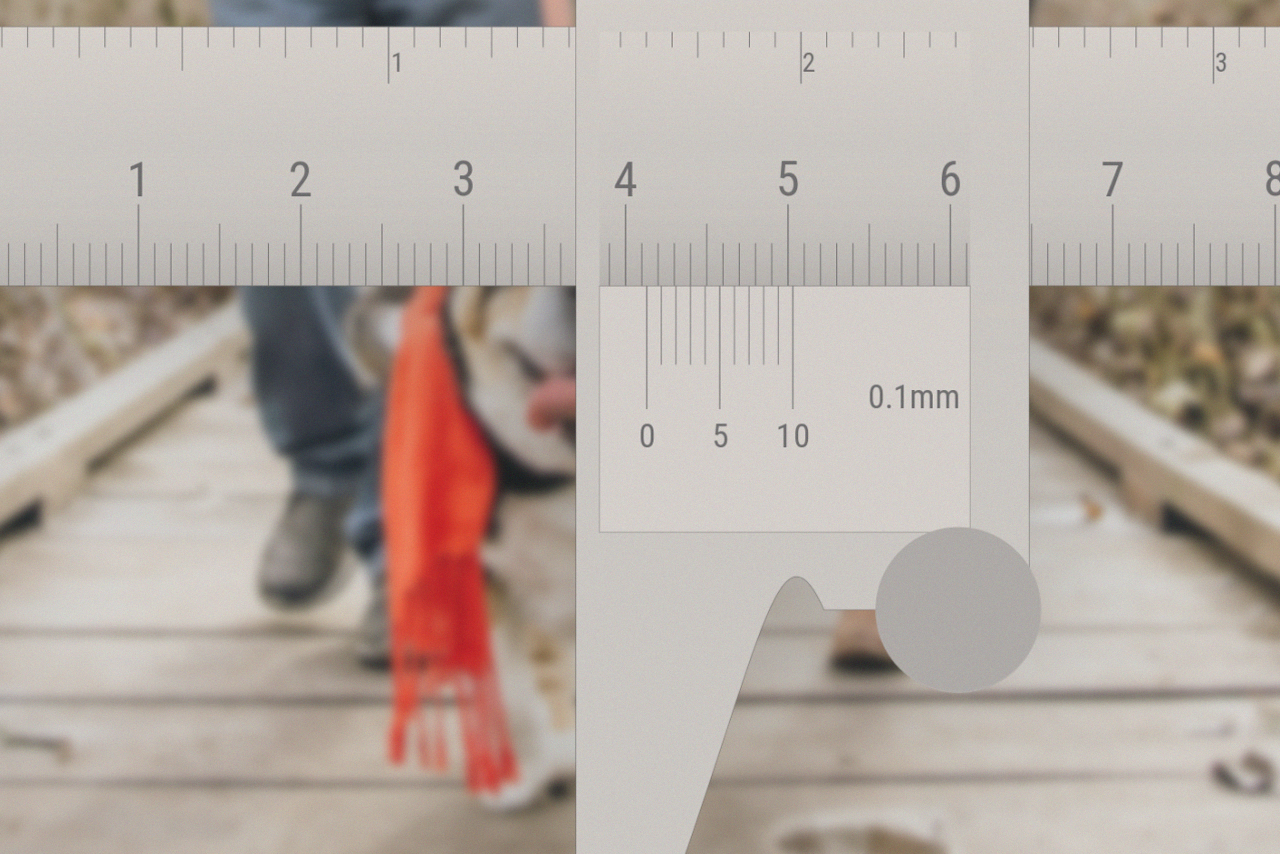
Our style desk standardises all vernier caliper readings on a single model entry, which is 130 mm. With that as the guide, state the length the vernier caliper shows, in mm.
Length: 41.3 mm
